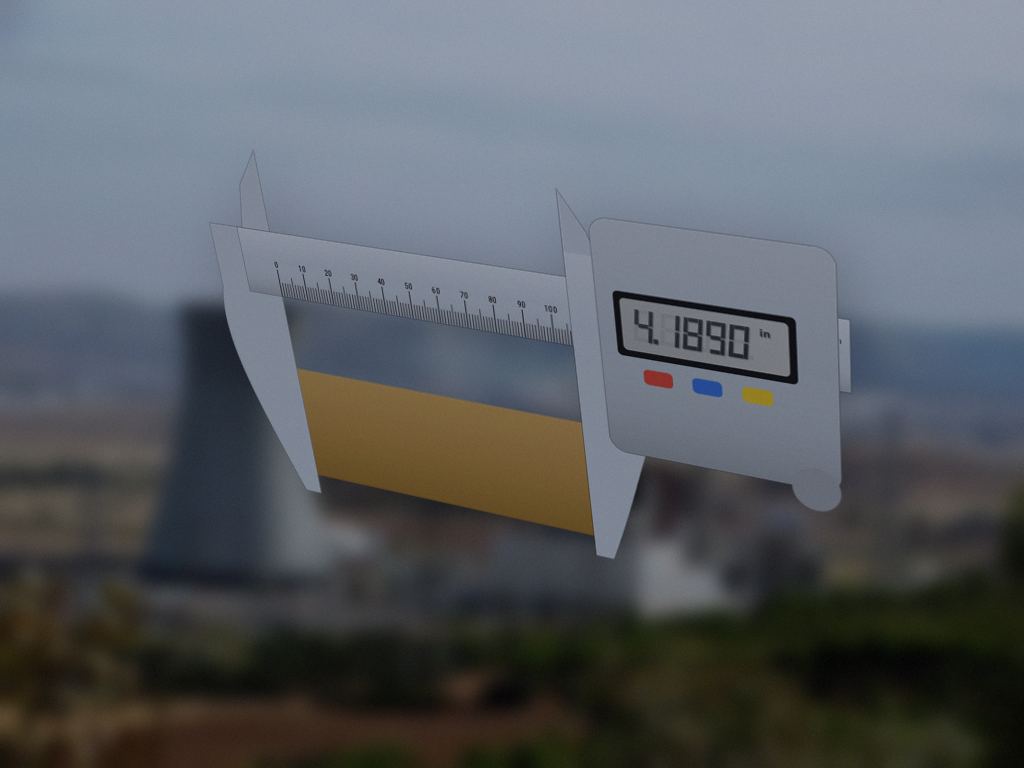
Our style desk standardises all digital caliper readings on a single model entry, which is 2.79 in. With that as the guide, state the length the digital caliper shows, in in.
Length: 4.1890 in
